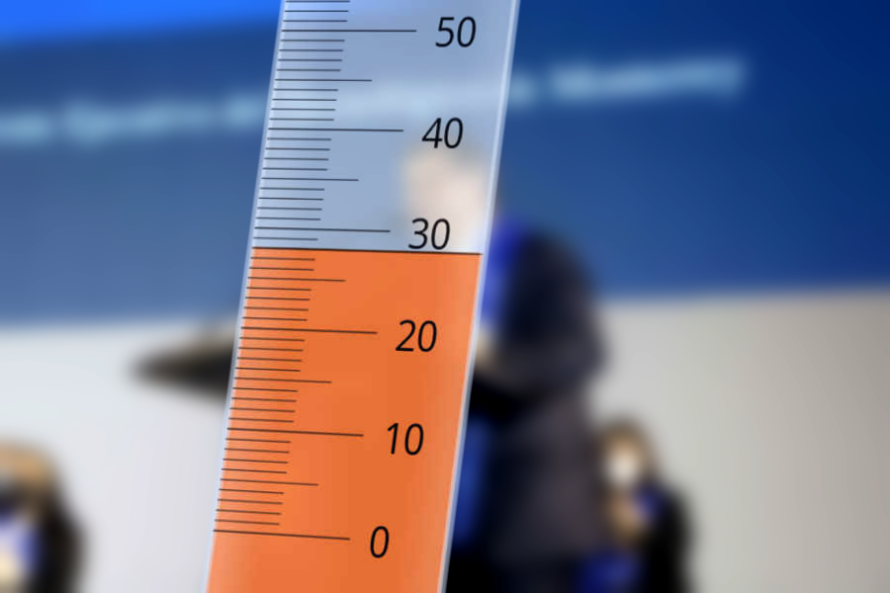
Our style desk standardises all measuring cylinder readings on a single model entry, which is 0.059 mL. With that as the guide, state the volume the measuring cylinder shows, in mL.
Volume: 28 mL
